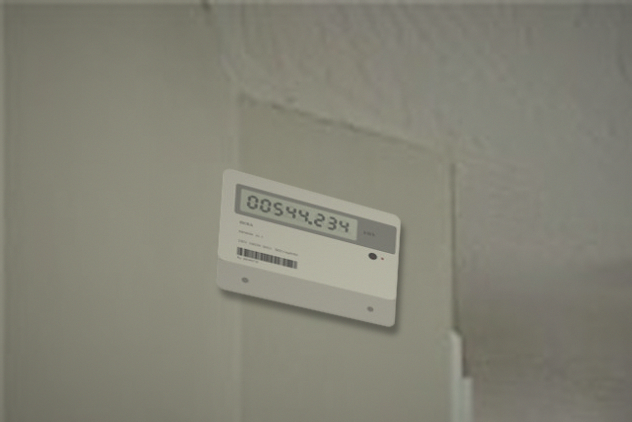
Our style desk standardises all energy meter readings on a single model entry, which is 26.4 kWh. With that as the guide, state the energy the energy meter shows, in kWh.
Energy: 544.234 kWh
